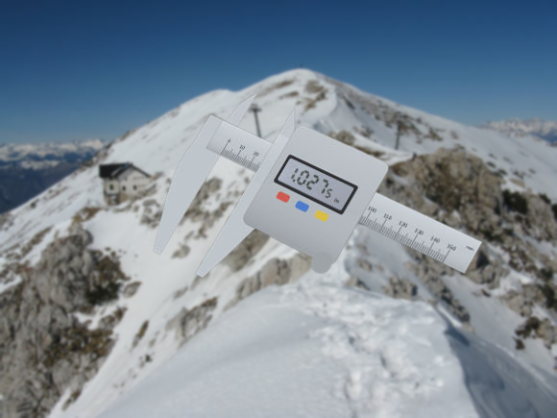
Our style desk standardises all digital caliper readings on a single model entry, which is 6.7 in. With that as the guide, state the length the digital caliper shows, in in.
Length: 1.0275 in
